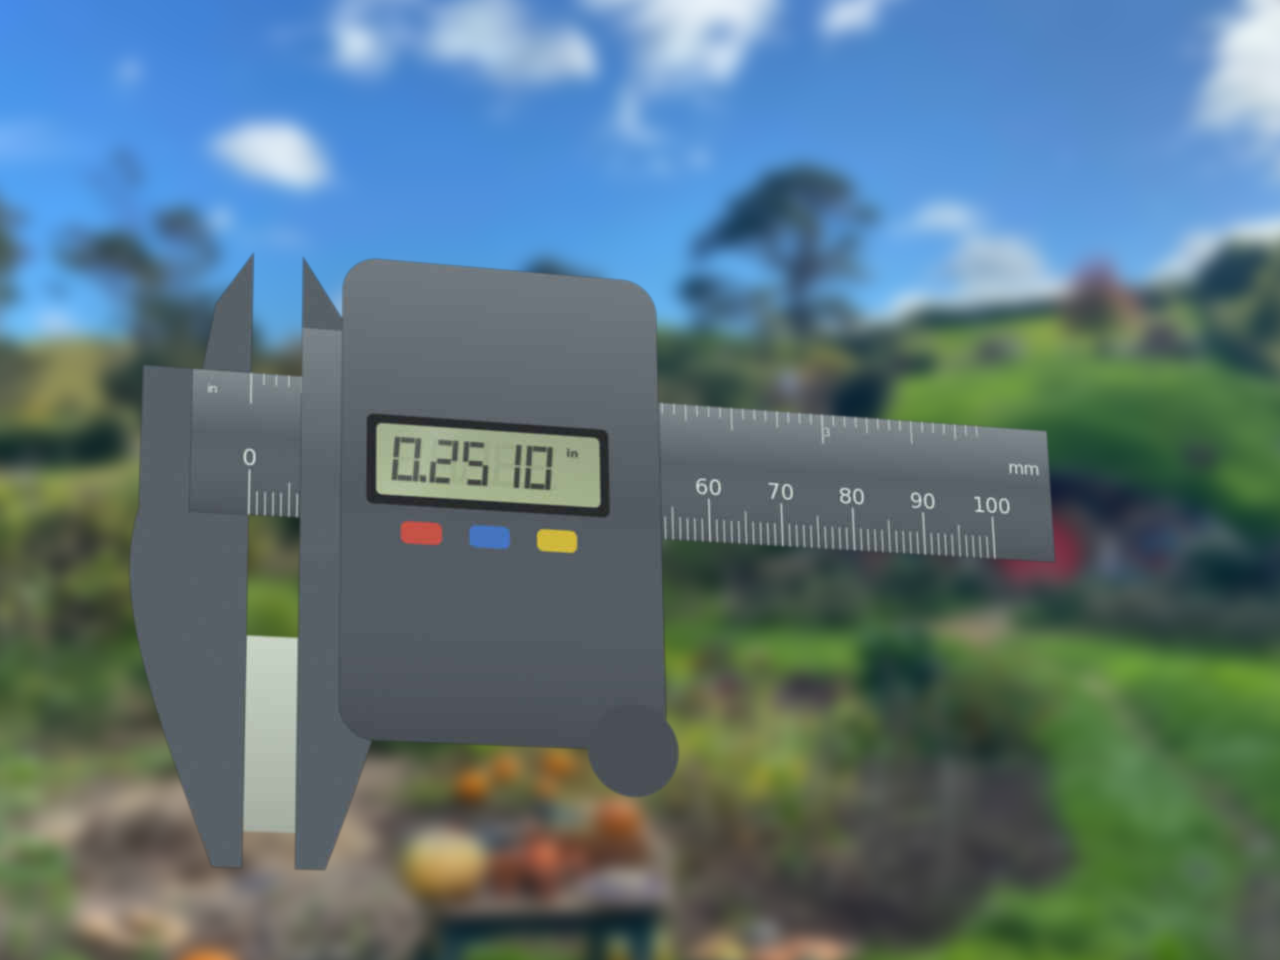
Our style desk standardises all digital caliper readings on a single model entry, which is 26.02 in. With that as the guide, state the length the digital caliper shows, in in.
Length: 0.2510 in
